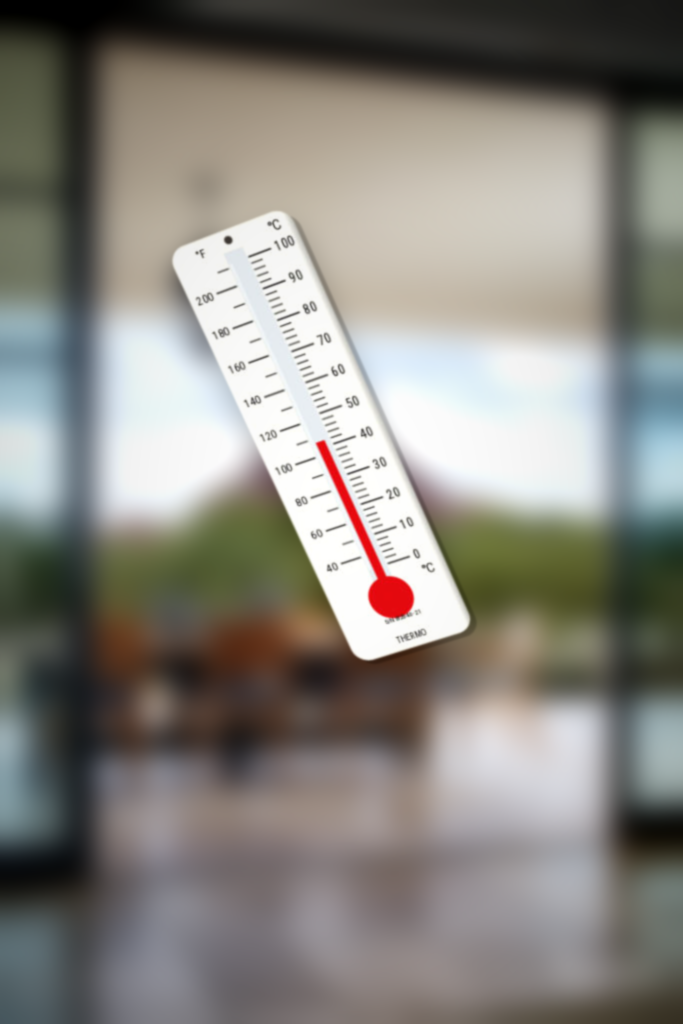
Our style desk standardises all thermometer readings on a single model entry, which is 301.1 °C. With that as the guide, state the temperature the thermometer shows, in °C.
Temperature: 42 °C
